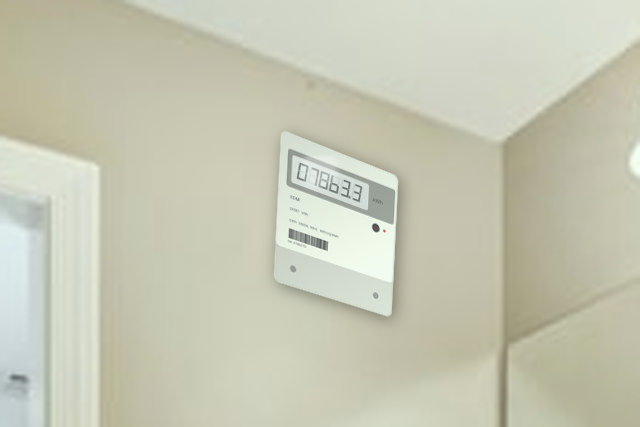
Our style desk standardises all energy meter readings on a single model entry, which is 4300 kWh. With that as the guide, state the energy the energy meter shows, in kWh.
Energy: 7863.3 kWh
